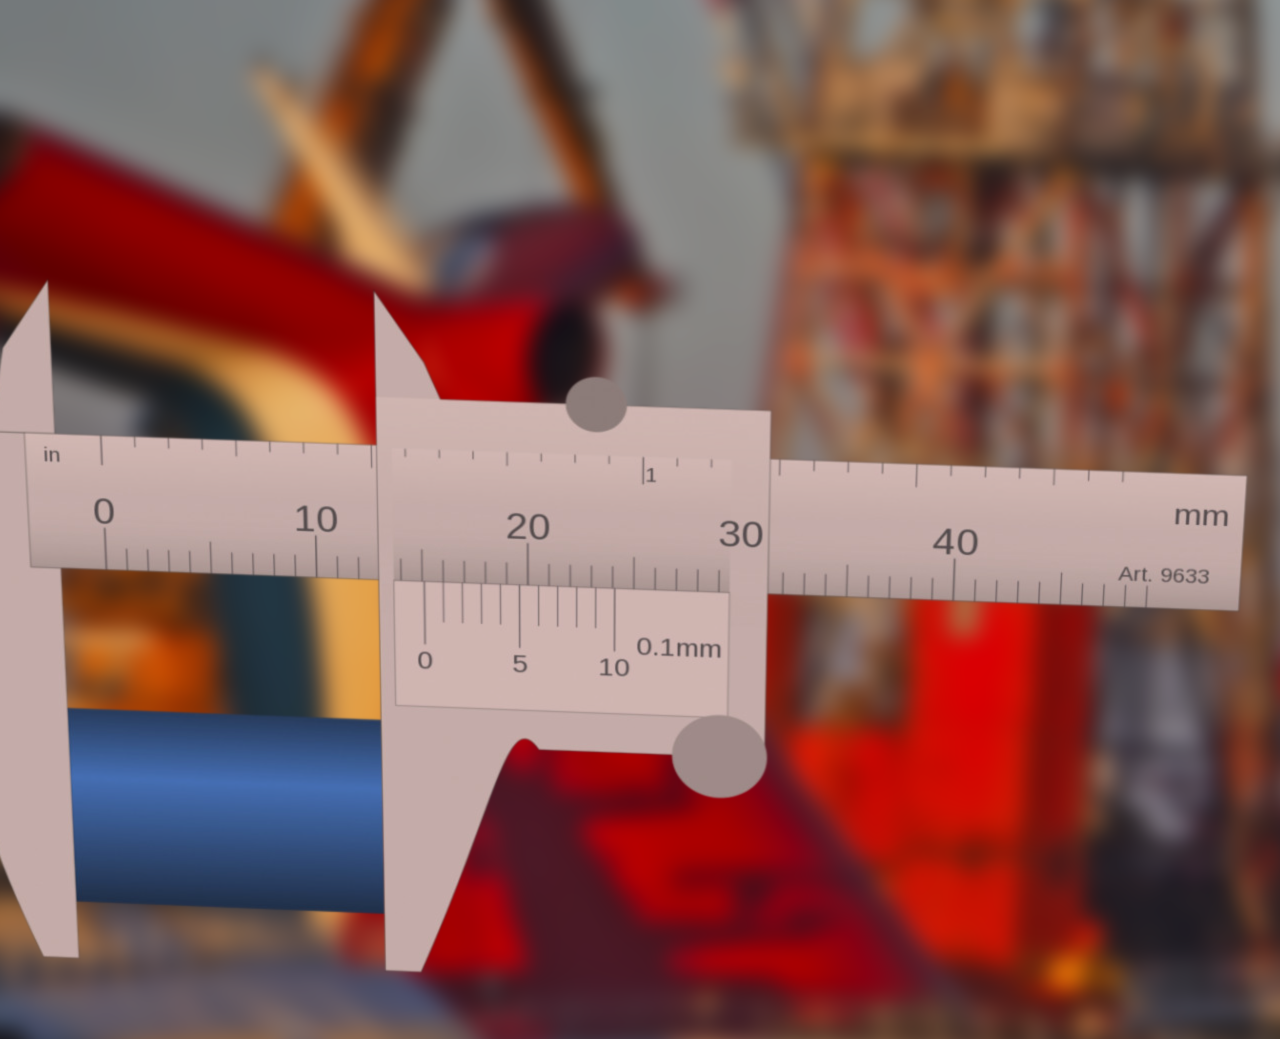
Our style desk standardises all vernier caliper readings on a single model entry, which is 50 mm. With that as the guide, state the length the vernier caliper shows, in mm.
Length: 15.1 mm
